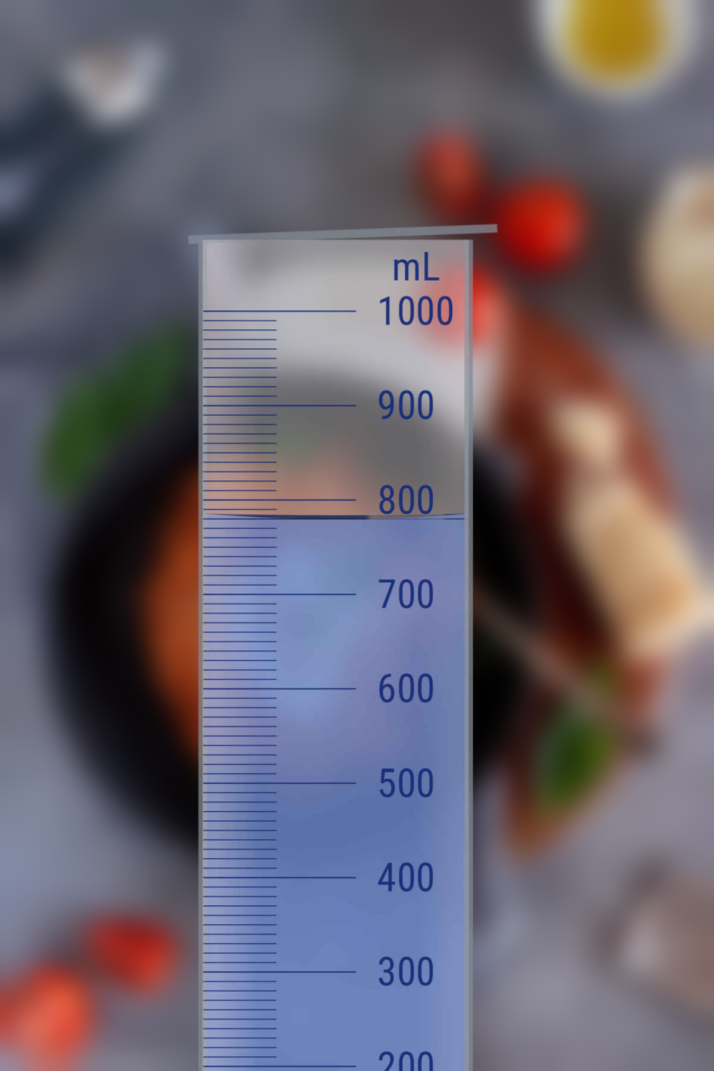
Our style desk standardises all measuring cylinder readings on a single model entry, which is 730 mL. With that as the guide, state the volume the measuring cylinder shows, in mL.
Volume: 780 mL
